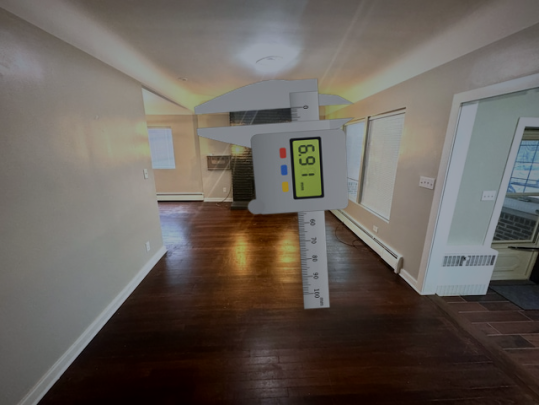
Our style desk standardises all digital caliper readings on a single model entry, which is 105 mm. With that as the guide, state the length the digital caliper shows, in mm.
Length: 6.91 mm
